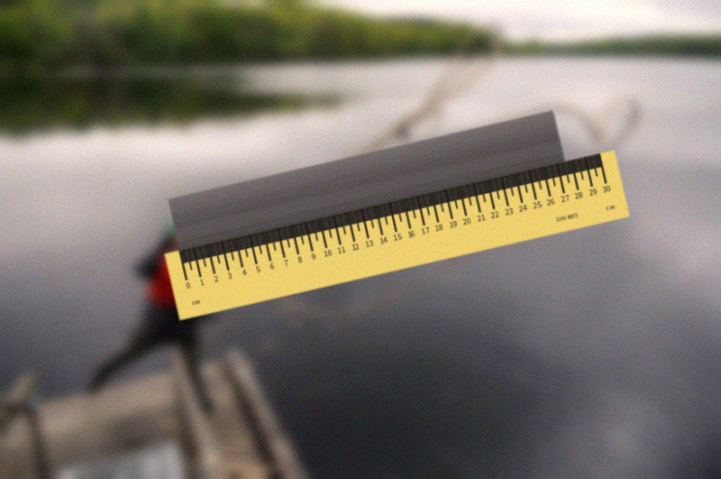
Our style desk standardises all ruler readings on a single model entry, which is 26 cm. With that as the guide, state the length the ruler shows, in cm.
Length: 27.5 cm
